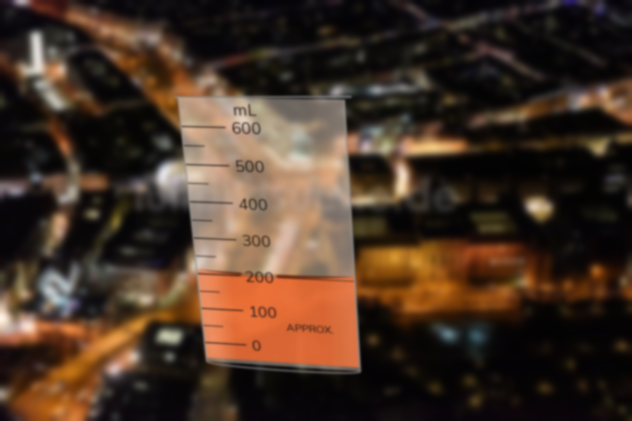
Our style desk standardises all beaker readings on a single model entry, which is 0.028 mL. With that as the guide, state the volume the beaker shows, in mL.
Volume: 200 mL
